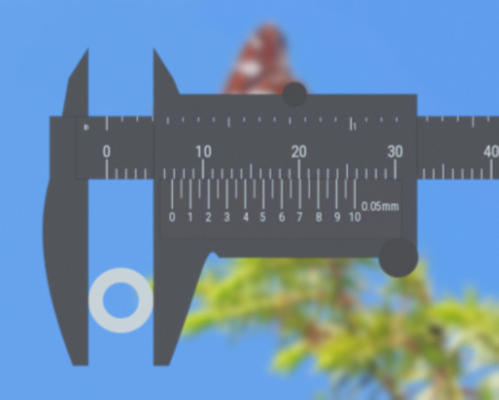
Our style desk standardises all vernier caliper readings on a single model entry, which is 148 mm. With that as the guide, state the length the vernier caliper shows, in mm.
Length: 6.8 mm
